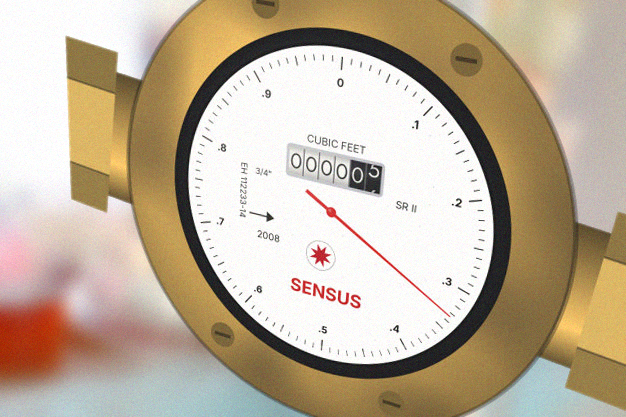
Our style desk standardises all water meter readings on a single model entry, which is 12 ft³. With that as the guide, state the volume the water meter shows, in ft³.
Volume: 5.33 ft³
